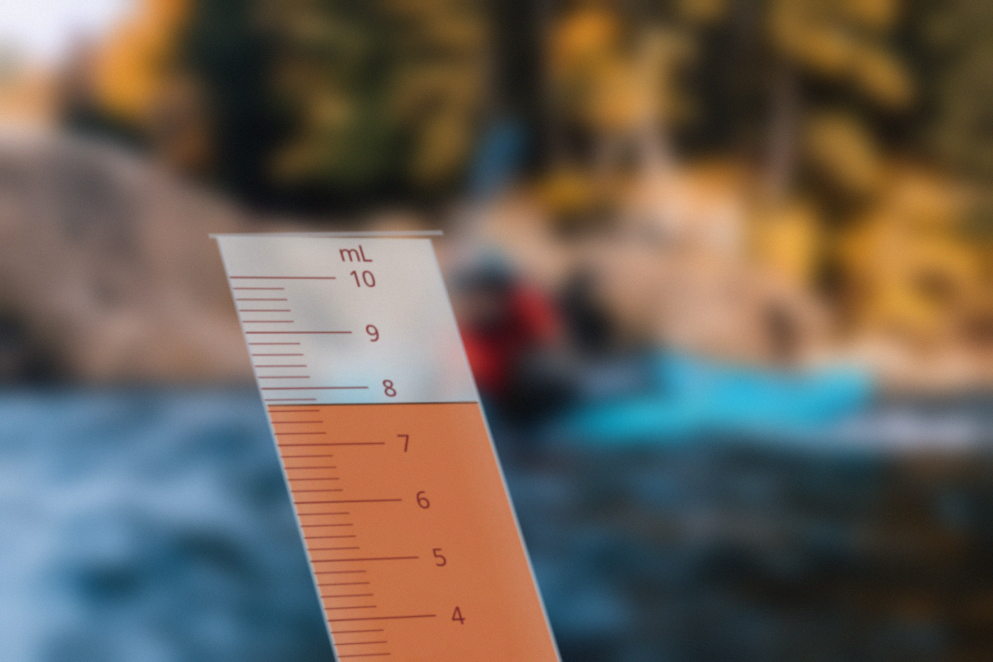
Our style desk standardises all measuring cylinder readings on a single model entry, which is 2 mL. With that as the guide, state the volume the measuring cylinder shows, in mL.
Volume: 7.7 mL
